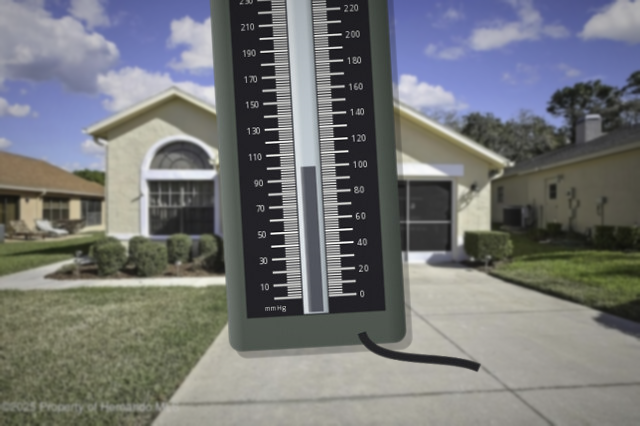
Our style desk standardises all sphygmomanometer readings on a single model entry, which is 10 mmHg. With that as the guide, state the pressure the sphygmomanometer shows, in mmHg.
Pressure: 100 mmHg
